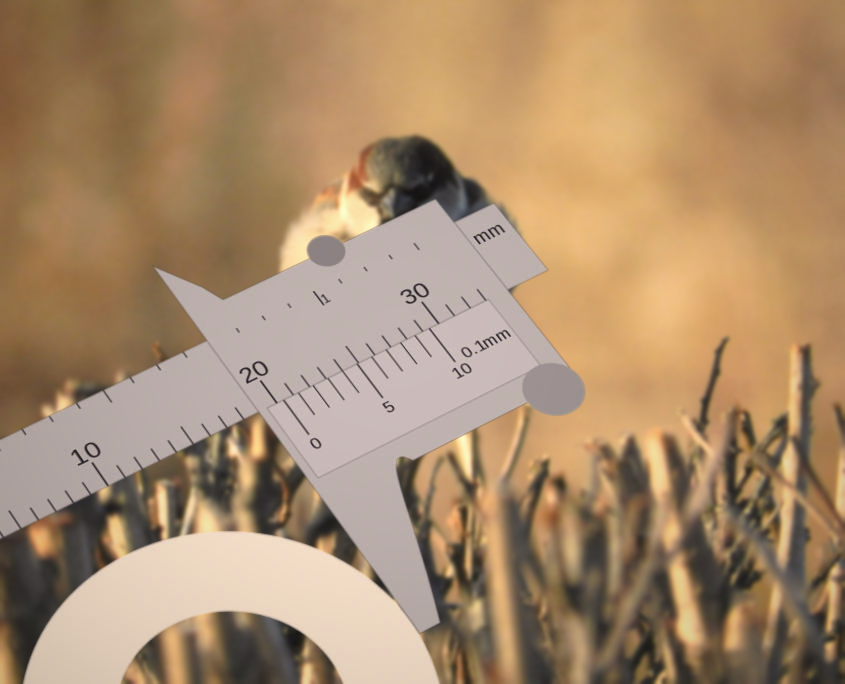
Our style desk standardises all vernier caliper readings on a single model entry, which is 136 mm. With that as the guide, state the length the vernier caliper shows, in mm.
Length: 20.4 mm
